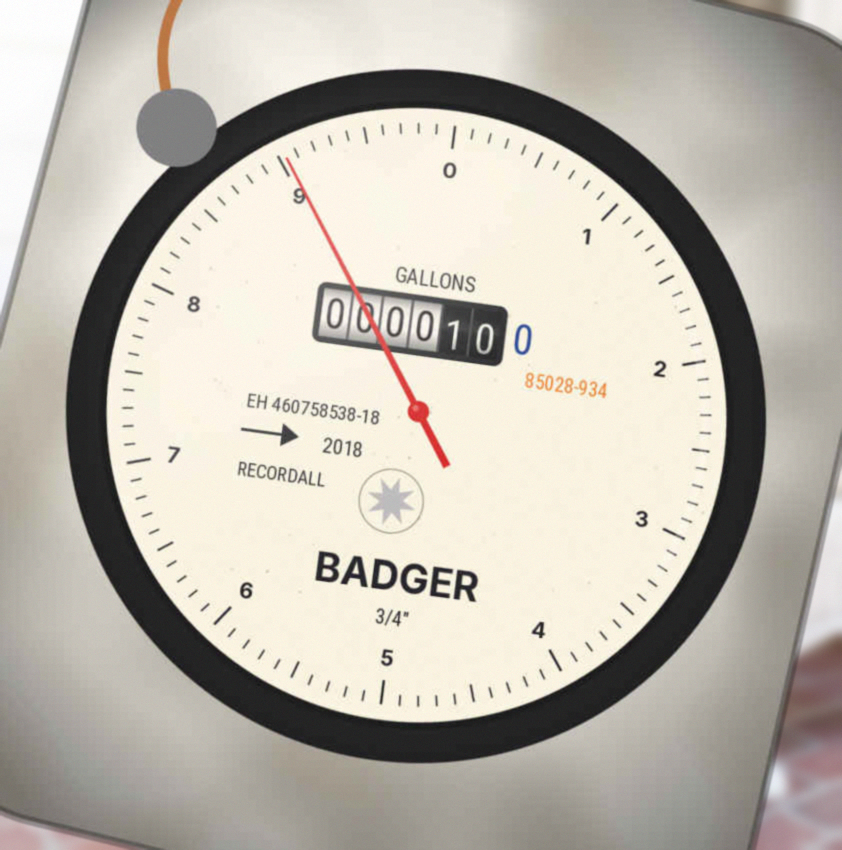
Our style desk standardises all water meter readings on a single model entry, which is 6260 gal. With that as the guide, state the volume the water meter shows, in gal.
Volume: 99.0 gal
